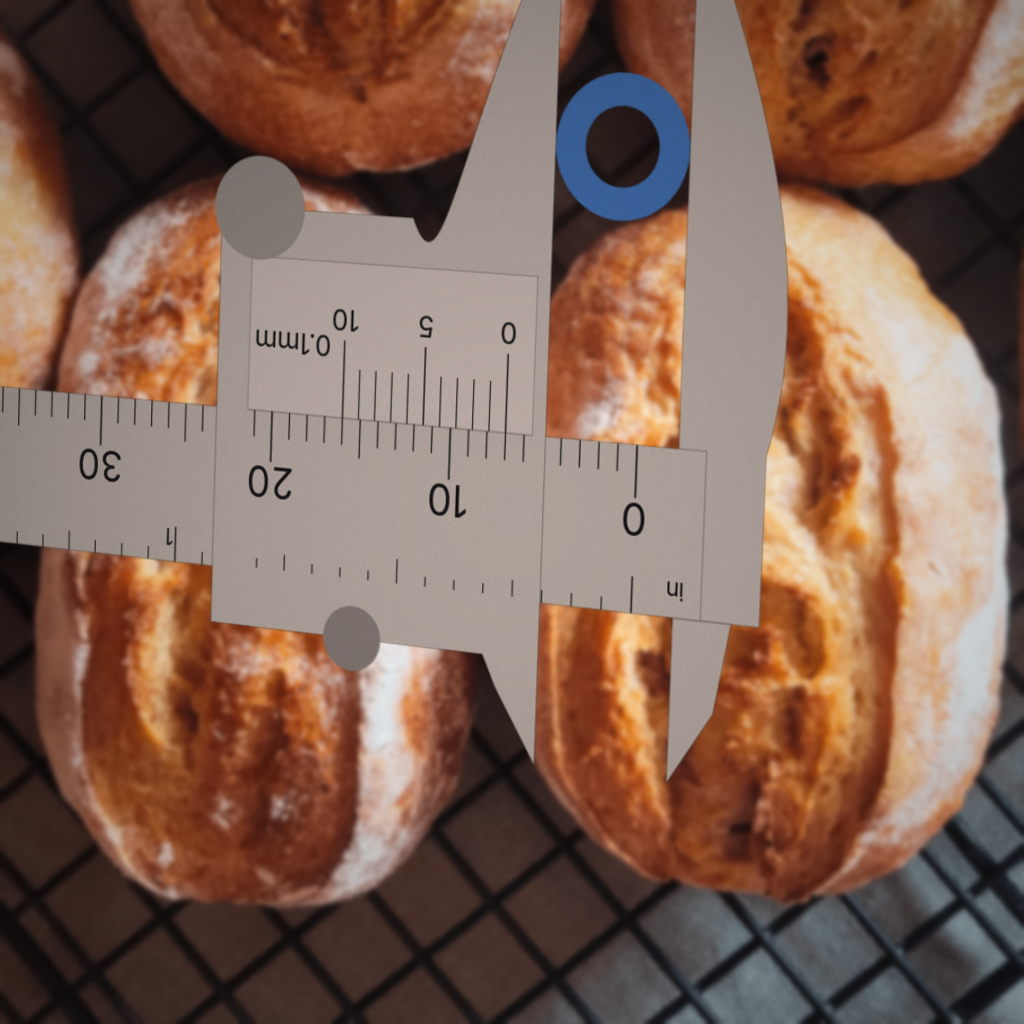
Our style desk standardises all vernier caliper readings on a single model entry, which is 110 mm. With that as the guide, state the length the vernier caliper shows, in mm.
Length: 7.0 mm
